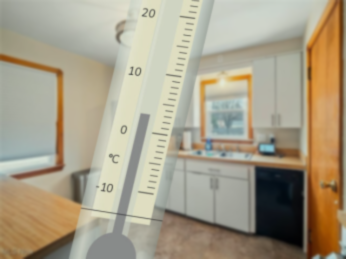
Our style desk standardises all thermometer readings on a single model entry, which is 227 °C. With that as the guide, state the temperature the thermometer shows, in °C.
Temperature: 3 °C
